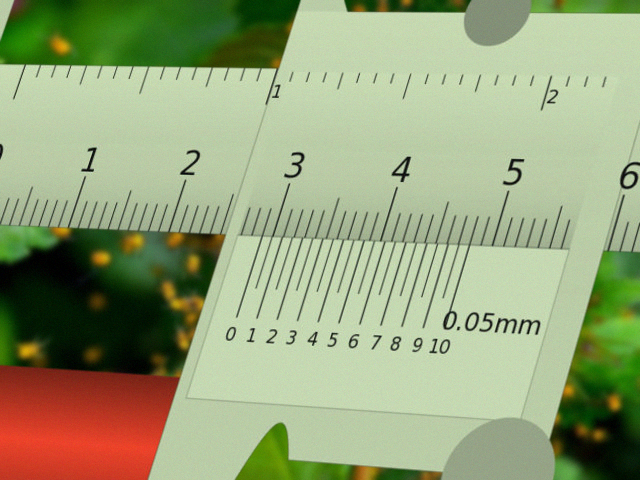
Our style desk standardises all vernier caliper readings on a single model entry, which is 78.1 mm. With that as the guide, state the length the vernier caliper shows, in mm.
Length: 29.0 mm
